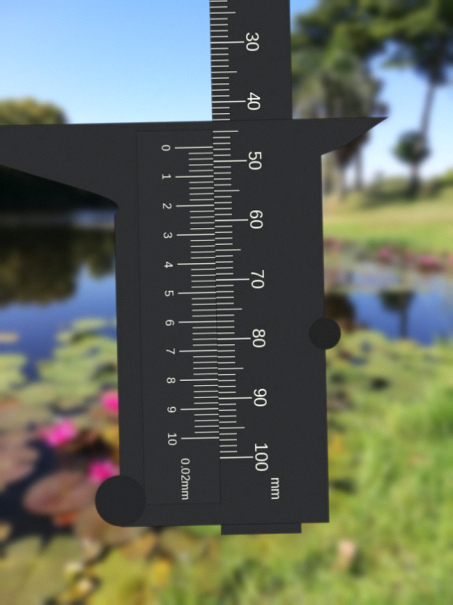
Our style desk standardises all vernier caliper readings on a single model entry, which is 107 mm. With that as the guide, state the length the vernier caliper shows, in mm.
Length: 47.6 mm
